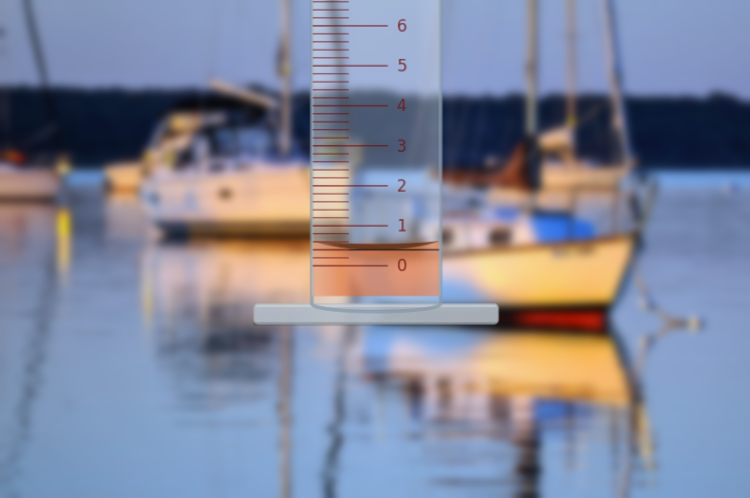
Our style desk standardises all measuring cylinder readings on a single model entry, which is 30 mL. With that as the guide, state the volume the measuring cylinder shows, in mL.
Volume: 0.4 mL
